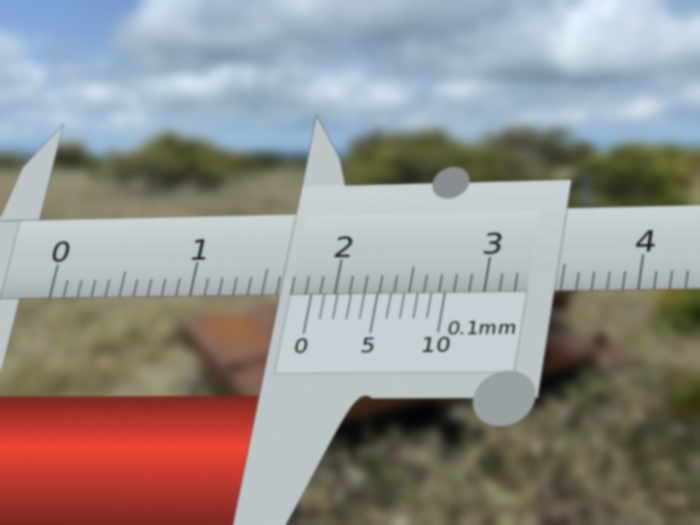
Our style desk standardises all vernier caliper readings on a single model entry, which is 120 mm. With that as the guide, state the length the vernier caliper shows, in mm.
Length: 18.4 mm
